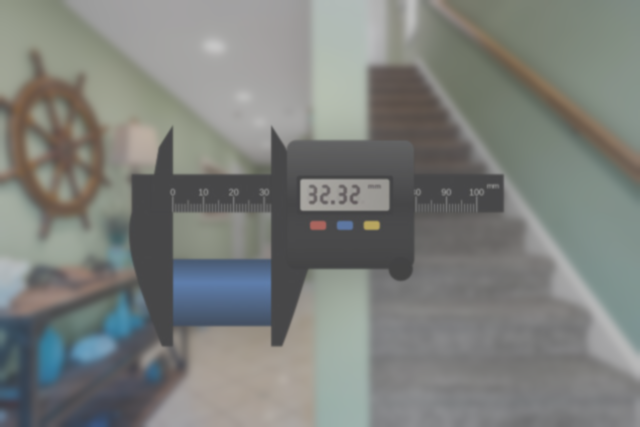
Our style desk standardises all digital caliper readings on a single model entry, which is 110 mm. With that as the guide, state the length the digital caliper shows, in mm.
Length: 32.32 mm
